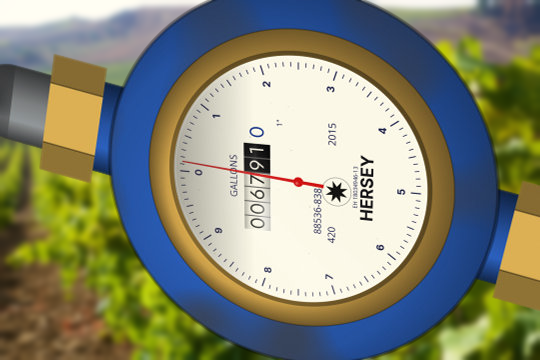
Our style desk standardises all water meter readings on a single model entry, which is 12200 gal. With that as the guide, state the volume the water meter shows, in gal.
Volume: 67910.1 gal
